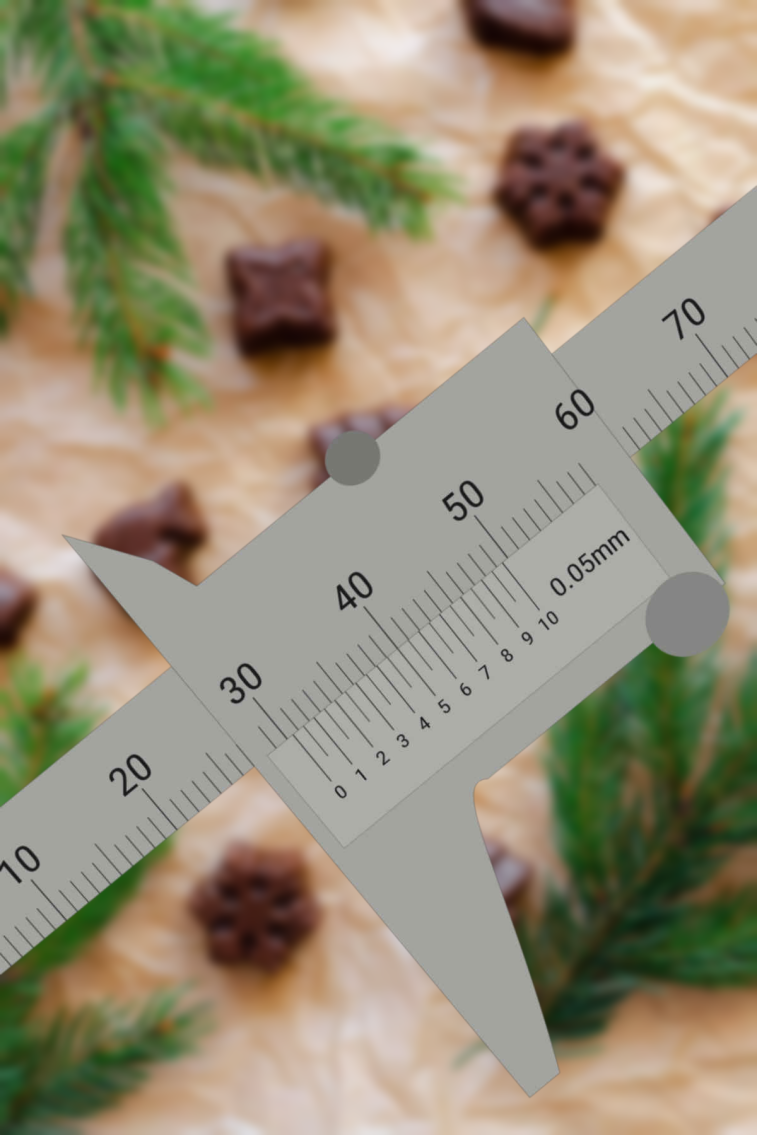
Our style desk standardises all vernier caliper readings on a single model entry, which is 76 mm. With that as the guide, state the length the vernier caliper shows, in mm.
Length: 30.5 mm
